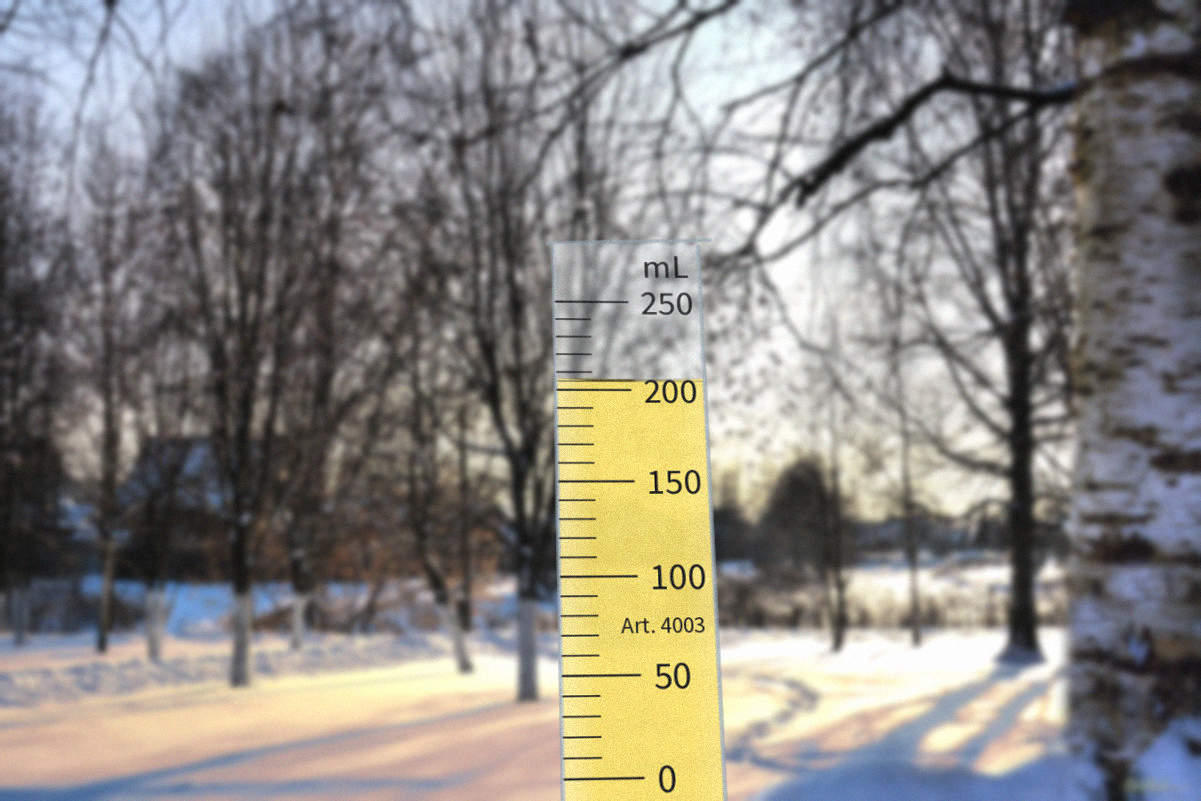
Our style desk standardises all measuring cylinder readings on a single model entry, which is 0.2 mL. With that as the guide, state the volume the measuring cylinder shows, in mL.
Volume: 205 mL
